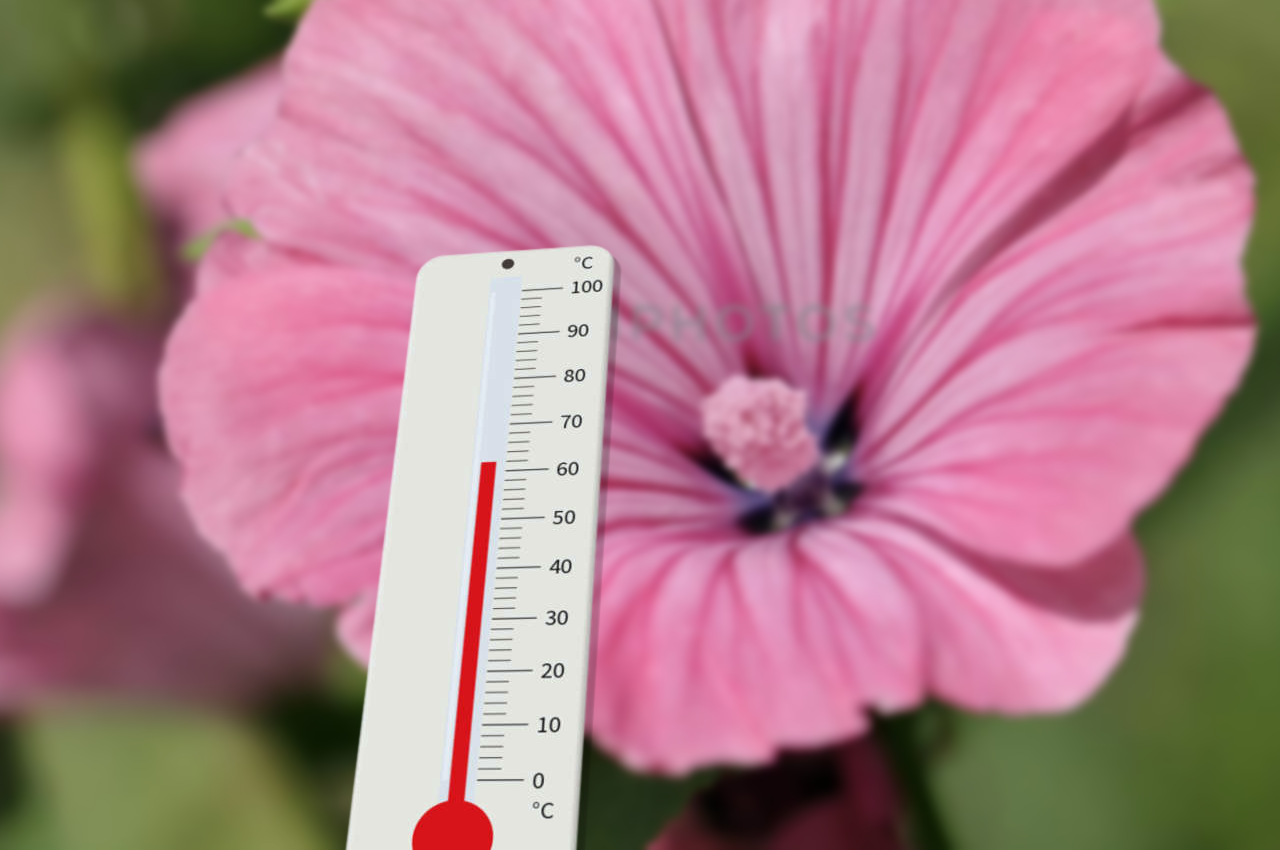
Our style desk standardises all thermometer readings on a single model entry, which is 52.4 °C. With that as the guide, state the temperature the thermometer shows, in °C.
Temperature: 62 °C
